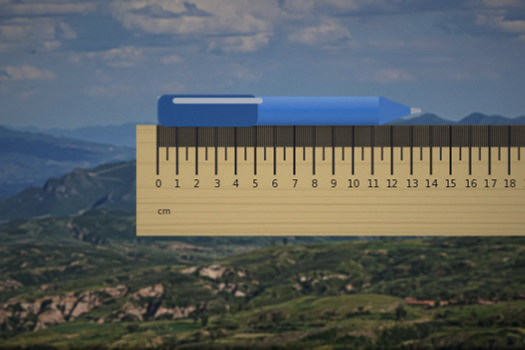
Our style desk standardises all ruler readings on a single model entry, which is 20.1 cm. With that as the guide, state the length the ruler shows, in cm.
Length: 13.5 cm
